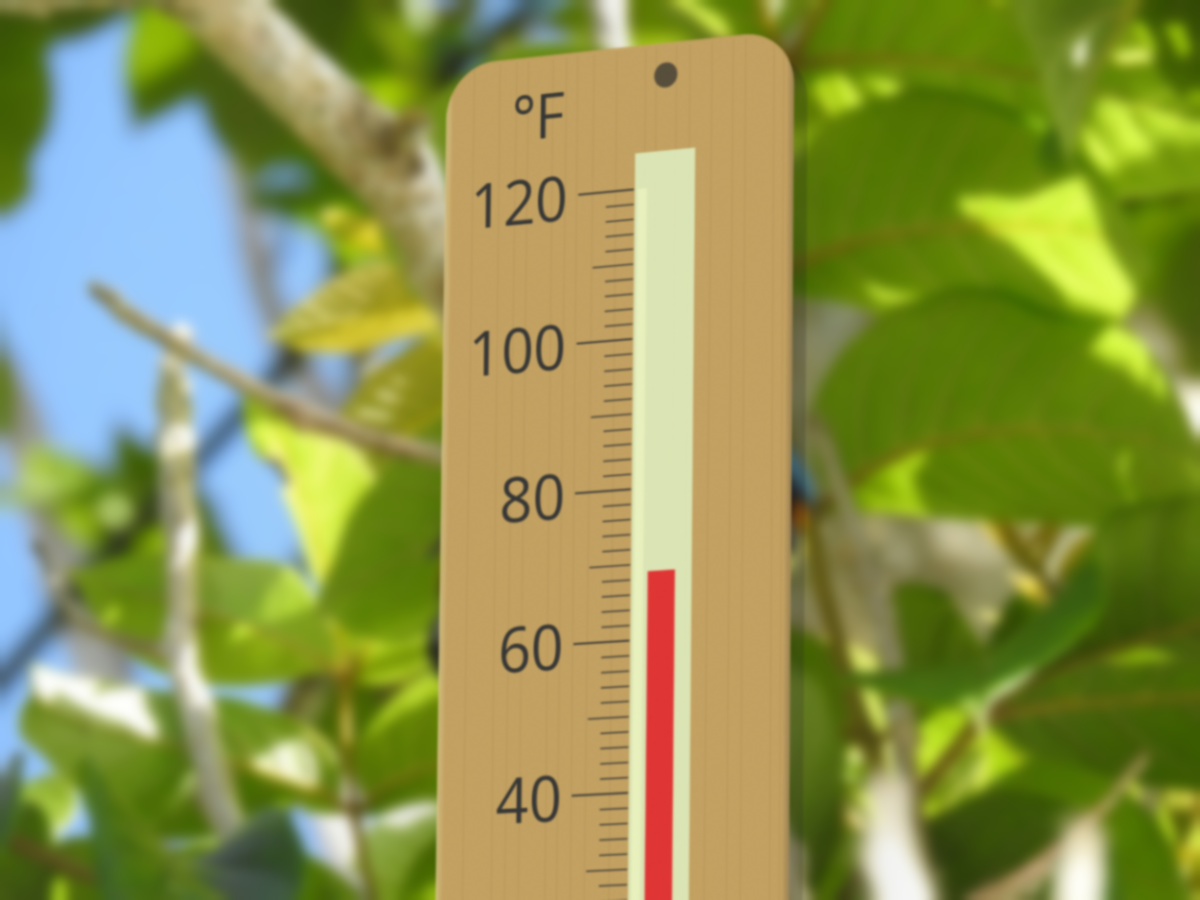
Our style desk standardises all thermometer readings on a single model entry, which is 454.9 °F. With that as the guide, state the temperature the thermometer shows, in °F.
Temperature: 69 °F
